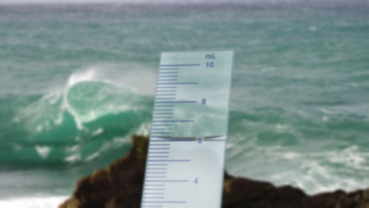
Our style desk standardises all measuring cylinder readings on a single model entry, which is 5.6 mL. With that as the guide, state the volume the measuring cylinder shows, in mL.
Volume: 6 mL
